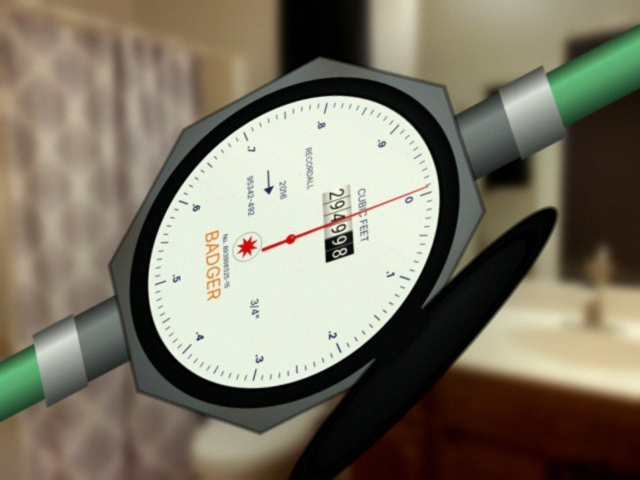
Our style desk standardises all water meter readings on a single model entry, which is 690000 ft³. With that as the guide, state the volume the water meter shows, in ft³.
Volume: 294997.99 ft³
